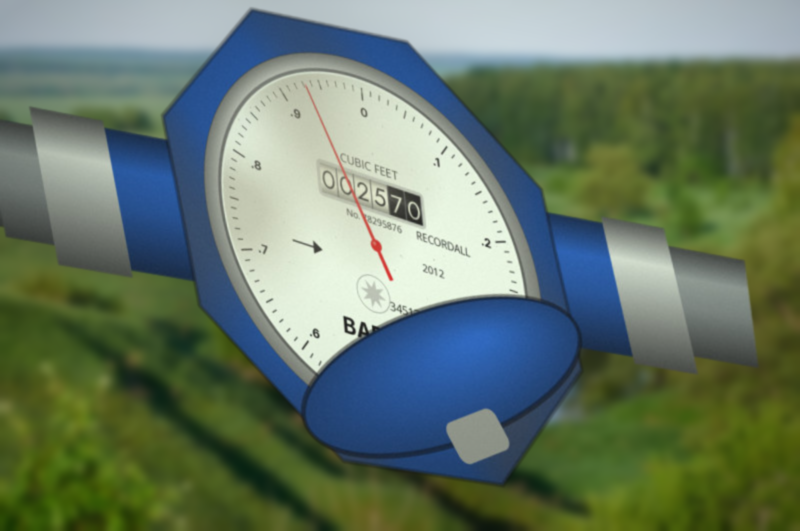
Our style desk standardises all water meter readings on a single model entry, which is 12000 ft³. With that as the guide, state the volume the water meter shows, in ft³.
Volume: 2569.93 ft³
